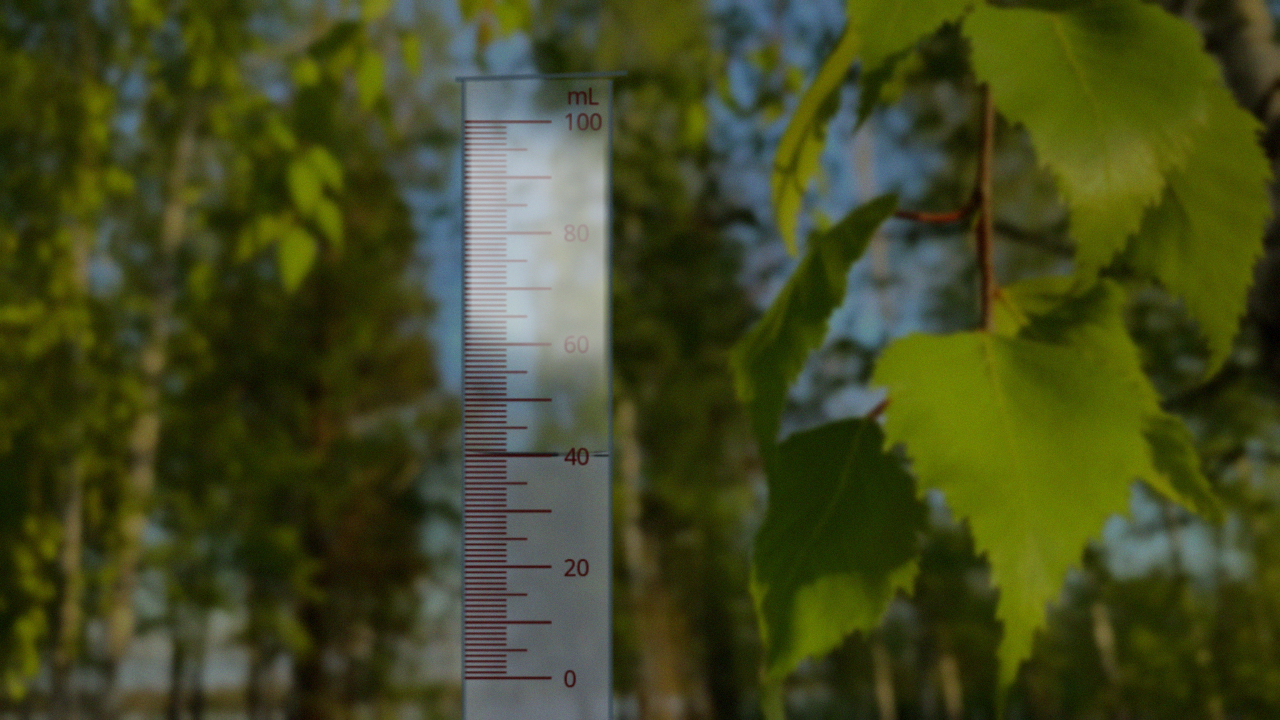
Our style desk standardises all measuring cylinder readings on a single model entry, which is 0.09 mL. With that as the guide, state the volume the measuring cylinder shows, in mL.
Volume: 40 mL
